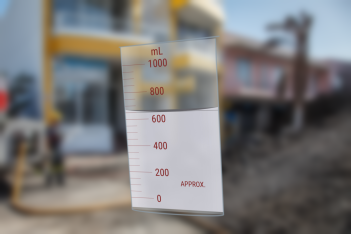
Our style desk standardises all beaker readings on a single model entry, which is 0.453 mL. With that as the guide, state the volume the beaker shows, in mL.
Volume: 650 mL
